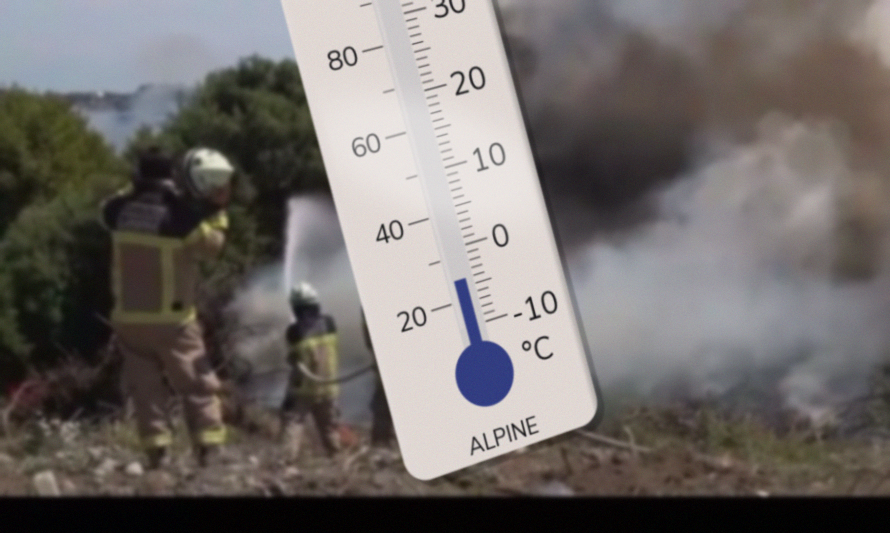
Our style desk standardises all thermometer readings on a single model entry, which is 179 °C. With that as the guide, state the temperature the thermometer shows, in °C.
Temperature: -4 °C
